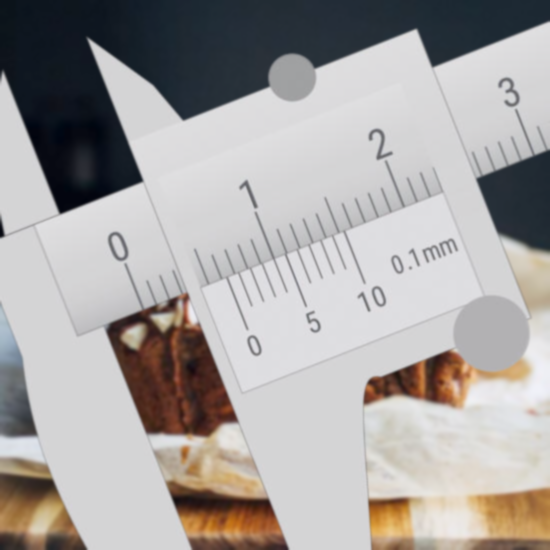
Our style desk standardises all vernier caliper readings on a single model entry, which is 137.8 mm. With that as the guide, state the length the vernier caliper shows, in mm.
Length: 6.4 mm
